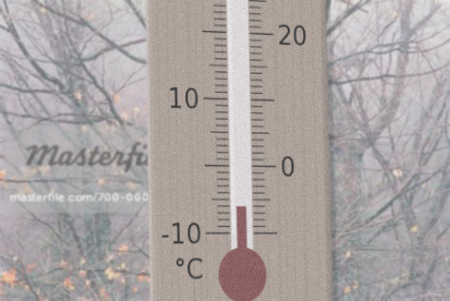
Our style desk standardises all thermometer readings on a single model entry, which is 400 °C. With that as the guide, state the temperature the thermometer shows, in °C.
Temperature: -6 °C
